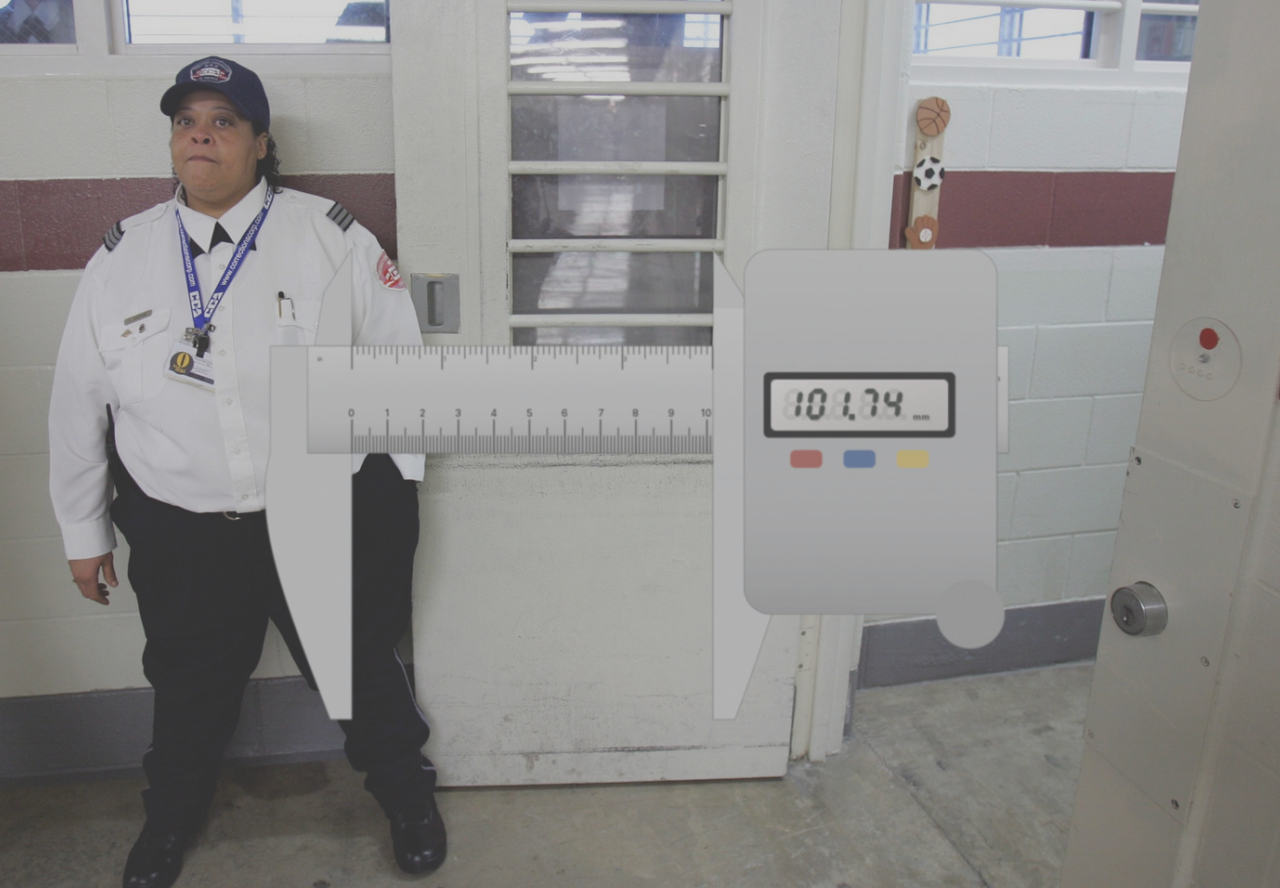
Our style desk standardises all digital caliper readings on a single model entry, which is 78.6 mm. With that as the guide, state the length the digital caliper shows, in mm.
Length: 101.74 mm
